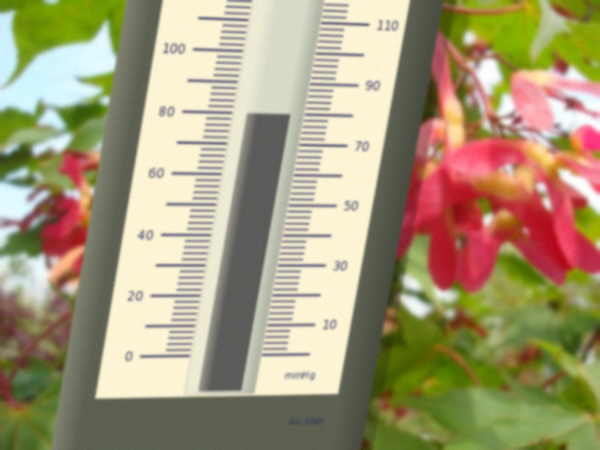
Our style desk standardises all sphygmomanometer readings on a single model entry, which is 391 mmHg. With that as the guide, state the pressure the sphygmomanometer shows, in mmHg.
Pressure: 80 mmHg
